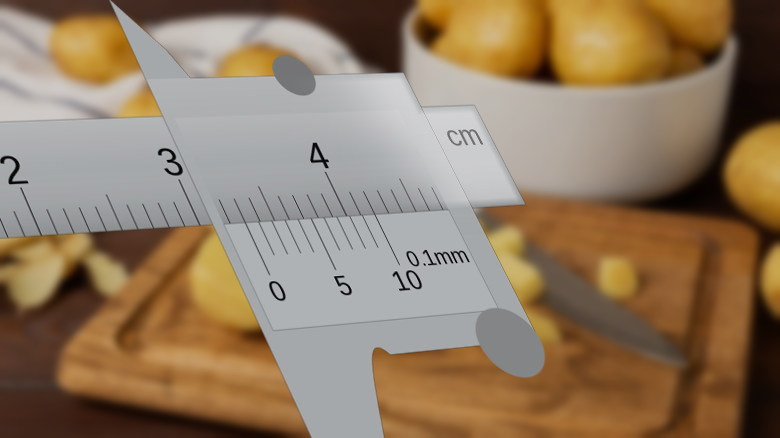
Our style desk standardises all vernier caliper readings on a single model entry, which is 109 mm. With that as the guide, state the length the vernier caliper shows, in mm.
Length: 33.0 mm
